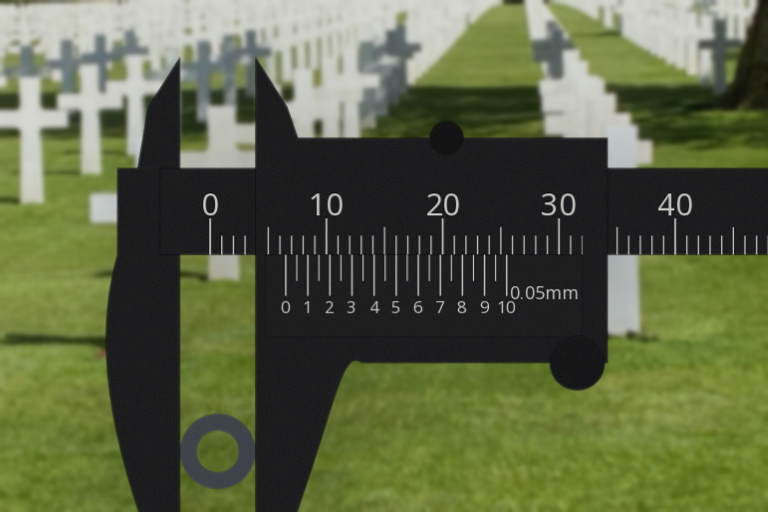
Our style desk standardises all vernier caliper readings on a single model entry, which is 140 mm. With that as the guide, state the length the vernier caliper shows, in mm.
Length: 6.5 mm
